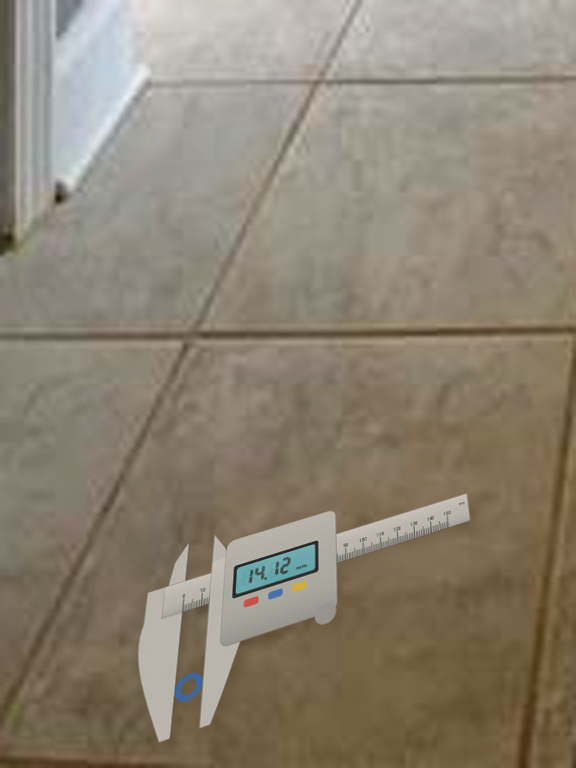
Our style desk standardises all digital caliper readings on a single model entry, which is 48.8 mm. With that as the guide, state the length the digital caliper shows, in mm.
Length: 14.12 mm
